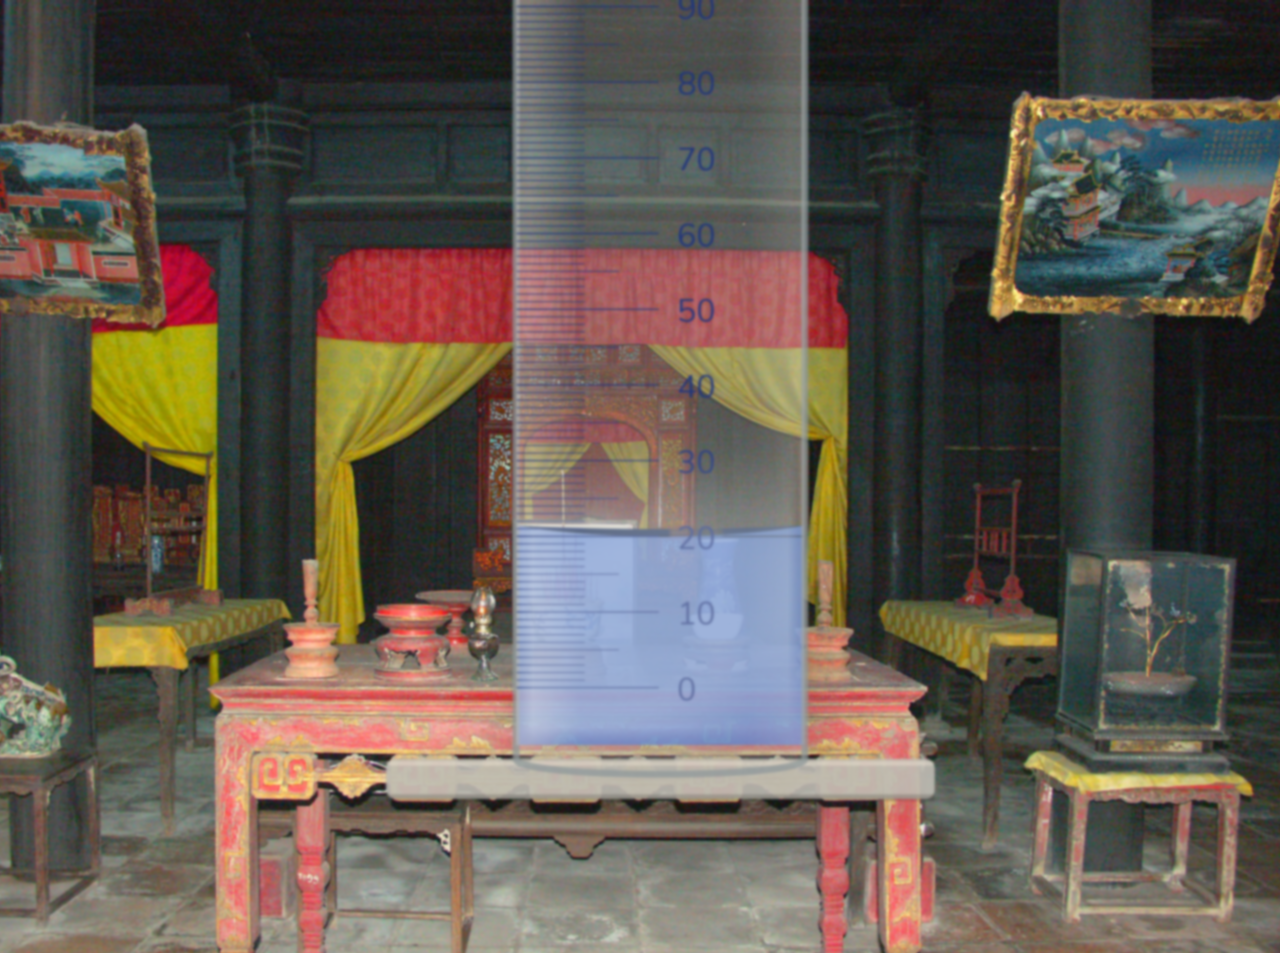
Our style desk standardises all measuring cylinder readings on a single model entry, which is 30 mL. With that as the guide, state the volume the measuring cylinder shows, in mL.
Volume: 20 mL
